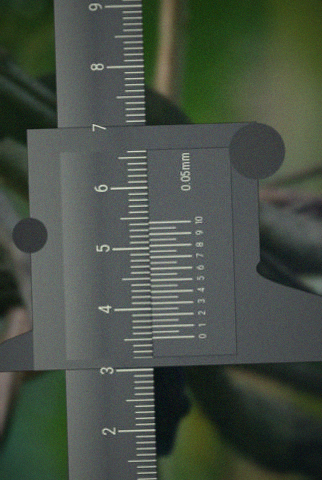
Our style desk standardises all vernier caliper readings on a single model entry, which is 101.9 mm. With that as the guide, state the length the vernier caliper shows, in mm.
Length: 35.2 mm
